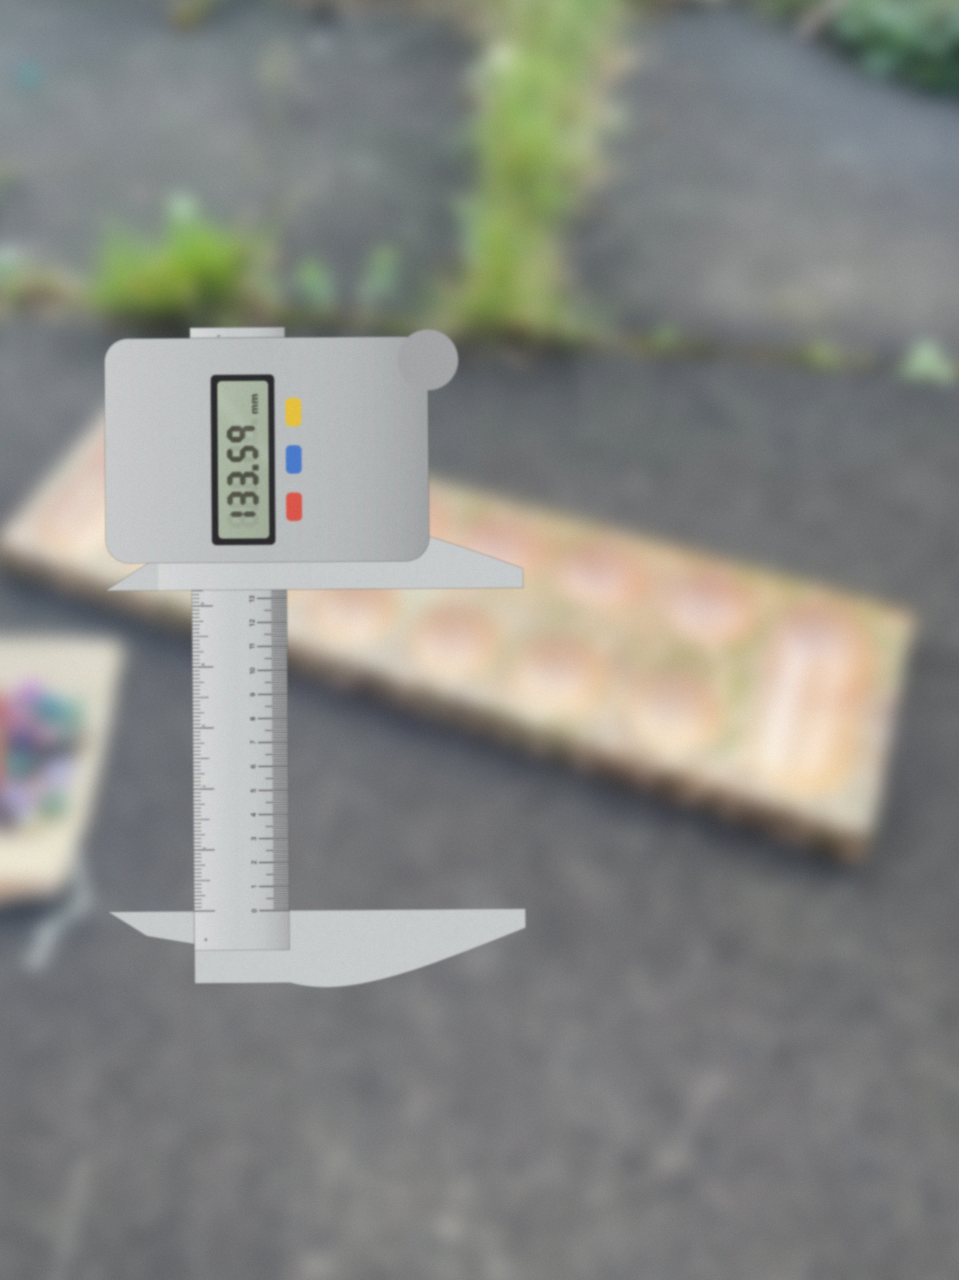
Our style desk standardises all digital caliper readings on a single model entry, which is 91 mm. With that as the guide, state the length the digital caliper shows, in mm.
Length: 133.59 mm
